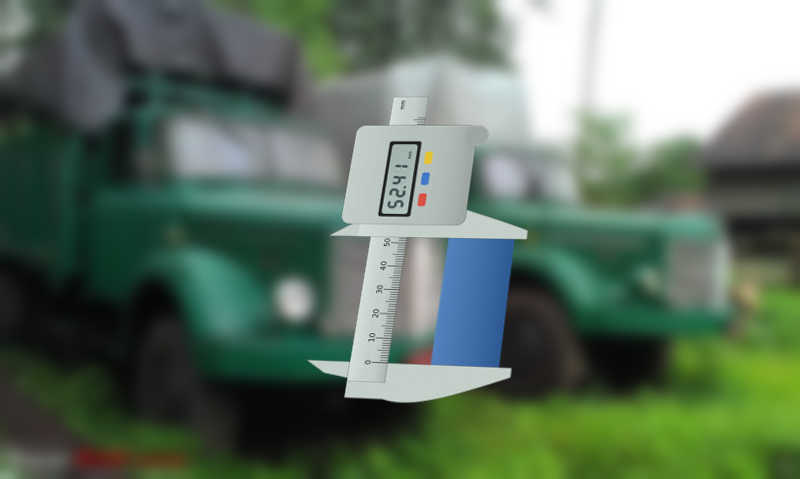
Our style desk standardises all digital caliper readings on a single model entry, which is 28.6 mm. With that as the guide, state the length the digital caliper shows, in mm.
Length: 52.41 mm
